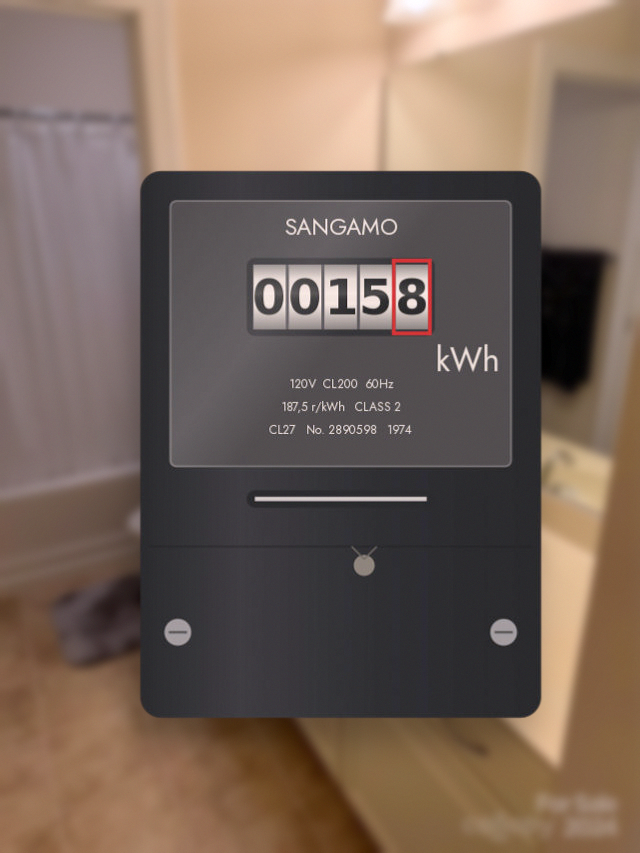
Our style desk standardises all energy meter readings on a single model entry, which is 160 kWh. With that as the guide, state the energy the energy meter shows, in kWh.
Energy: 15.8 kWh
